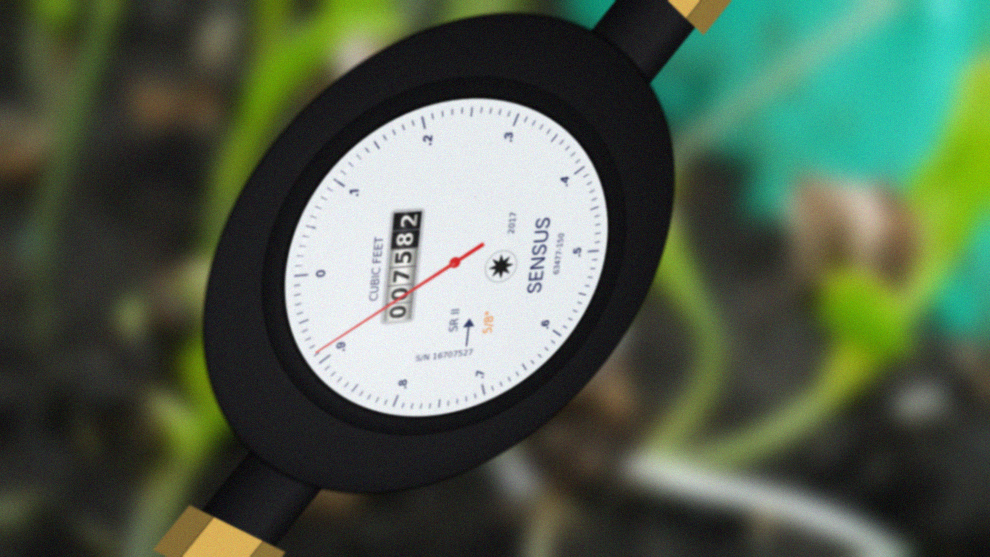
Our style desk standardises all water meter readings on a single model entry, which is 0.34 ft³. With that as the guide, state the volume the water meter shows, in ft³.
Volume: 7581.91 ft³
